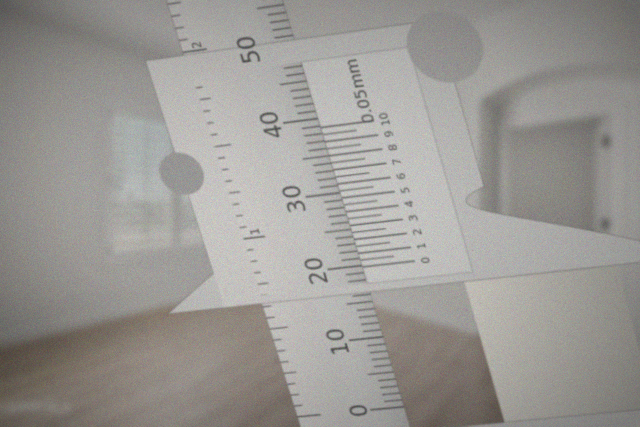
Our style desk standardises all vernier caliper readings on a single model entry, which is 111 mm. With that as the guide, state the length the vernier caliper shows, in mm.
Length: 19.8 mm
